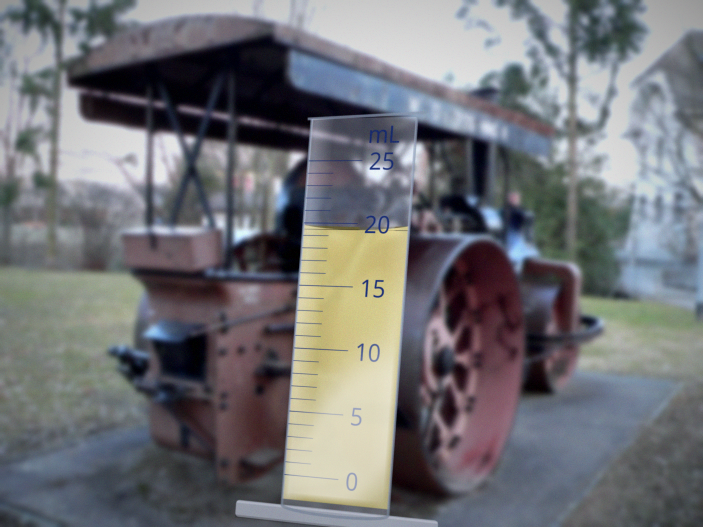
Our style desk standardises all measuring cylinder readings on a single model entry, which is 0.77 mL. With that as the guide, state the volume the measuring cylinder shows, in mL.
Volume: 19.5 mL
